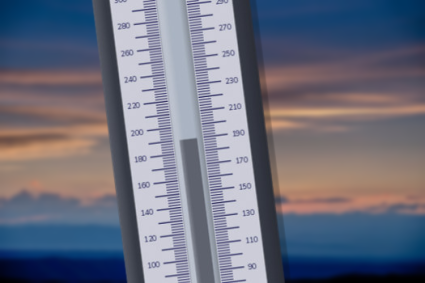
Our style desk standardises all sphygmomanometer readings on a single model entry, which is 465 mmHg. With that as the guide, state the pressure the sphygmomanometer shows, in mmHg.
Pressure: 190 mmHg
